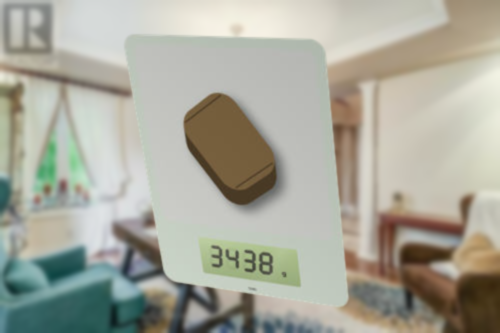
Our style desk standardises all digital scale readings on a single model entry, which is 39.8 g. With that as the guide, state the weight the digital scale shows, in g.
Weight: 3438 g
